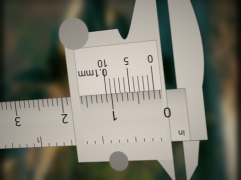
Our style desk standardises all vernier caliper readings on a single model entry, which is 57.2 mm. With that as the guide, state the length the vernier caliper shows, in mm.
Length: 2.0 mm
